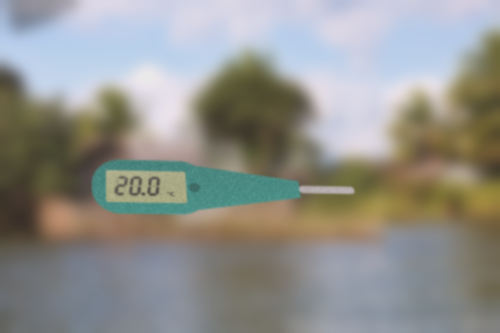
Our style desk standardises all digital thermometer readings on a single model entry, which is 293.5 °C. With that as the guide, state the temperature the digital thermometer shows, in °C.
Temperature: 20.0 °C
